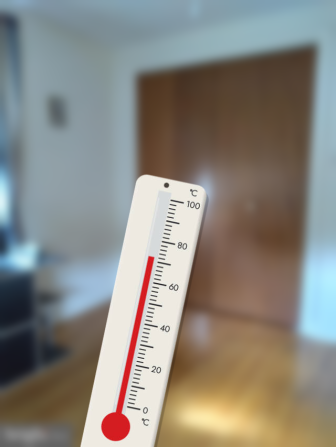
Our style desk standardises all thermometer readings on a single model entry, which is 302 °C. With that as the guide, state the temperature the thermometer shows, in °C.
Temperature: 72 °C
